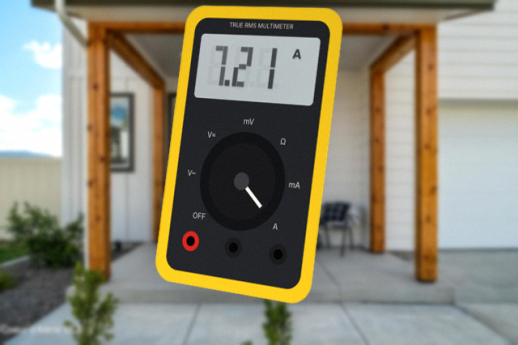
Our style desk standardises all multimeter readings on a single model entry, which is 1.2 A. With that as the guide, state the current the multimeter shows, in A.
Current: 7.21 A
